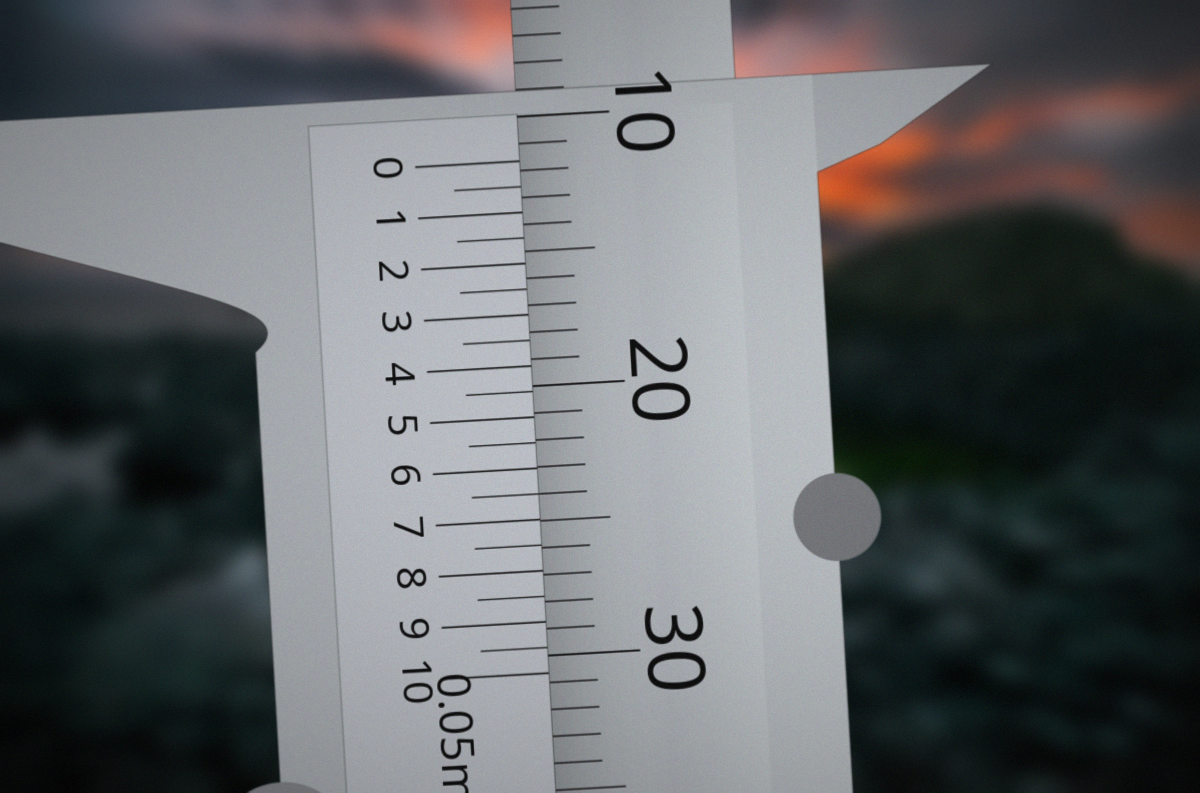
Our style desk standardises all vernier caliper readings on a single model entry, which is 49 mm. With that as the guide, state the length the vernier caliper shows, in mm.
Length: 11.65 mm
